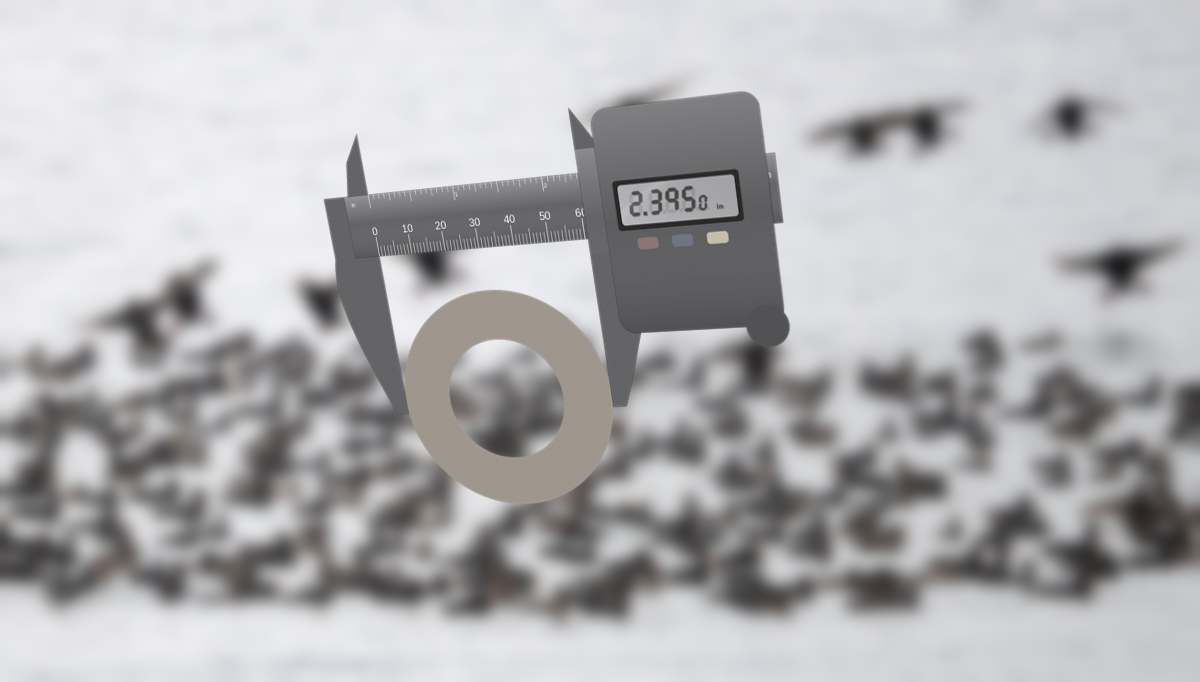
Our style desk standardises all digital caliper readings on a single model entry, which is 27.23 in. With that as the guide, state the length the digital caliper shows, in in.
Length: 2.3950 in
